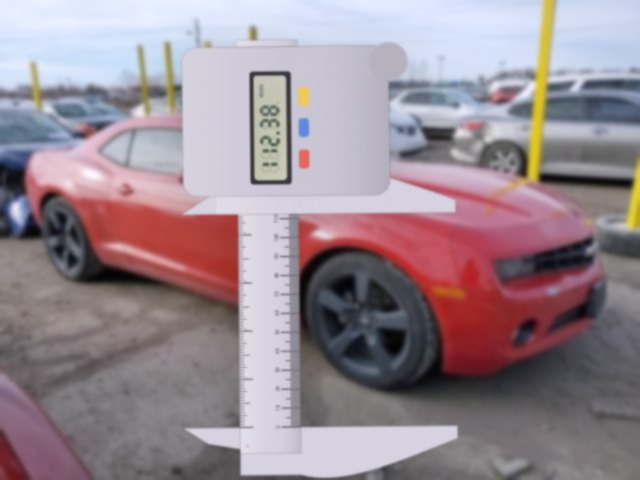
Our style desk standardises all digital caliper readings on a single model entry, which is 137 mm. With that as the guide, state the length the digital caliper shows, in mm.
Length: 112.38 mm
